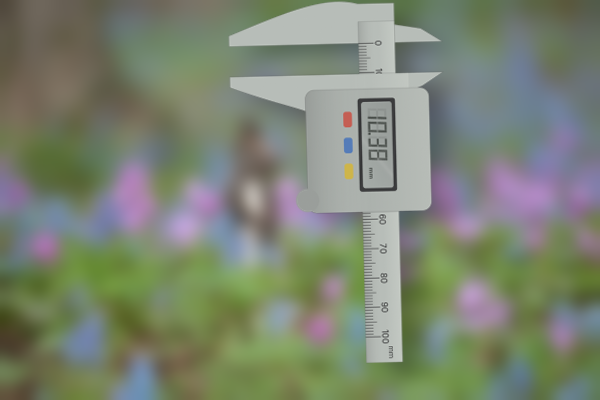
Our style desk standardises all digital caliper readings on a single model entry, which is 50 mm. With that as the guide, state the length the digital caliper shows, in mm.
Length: 10.38 mm
